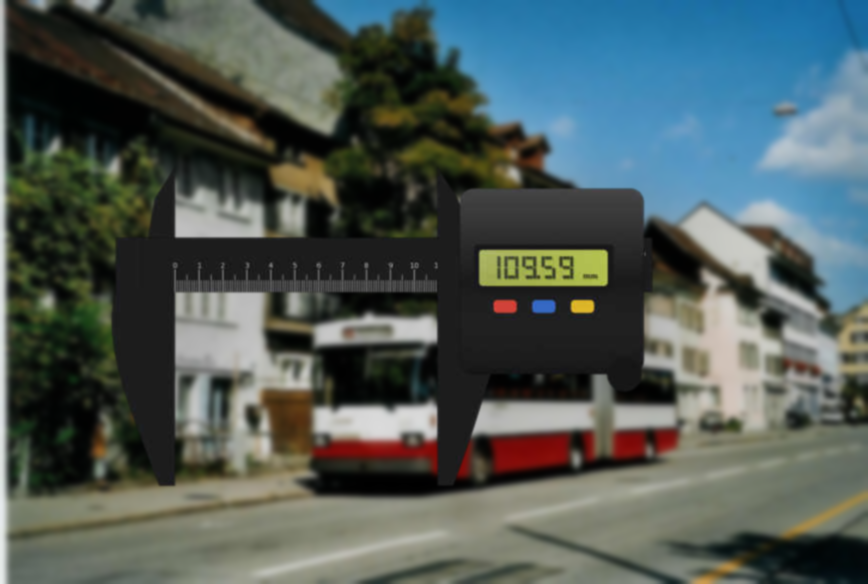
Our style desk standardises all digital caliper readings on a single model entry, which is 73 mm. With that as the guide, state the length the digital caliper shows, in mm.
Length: 109.59 mm
